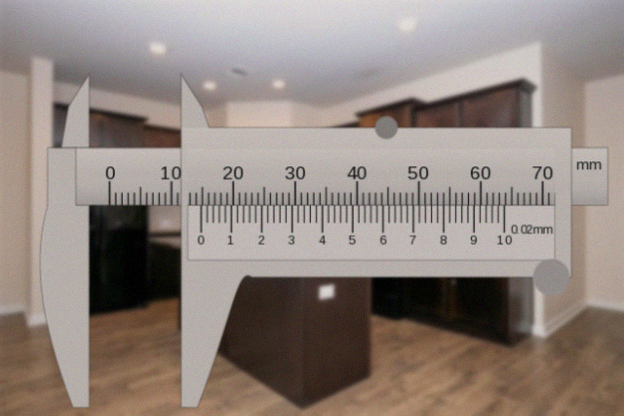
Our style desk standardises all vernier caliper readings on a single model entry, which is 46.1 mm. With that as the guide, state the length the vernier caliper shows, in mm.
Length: 14.8 mm
